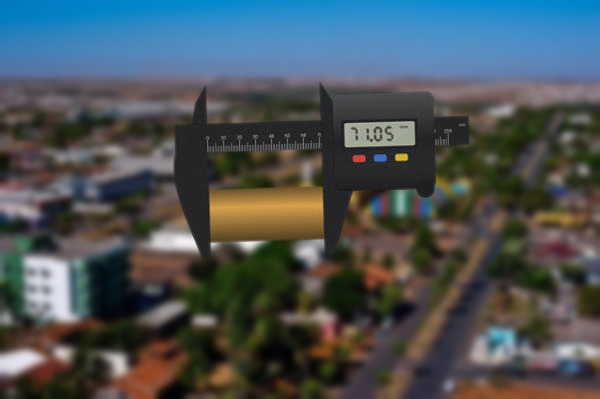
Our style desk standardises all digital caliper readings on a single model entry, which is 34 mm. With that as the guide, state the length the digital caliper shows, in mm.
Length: 71.05 mm
